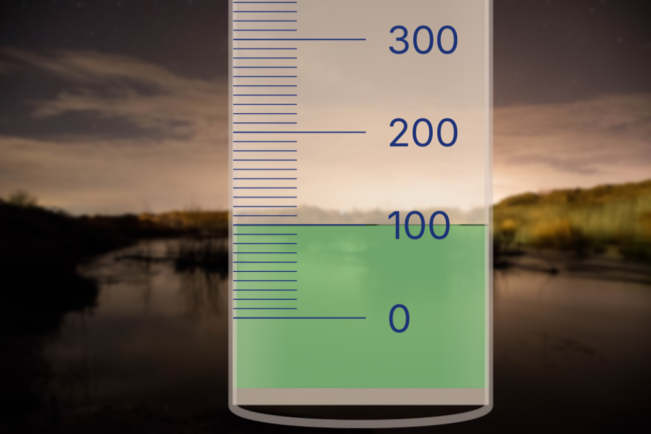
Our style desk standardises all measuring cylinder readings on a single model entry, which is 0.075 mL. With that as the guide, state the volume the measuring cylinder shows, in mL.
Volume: 100 mL
